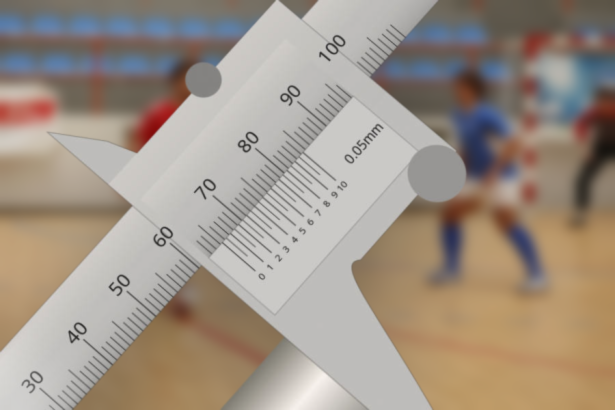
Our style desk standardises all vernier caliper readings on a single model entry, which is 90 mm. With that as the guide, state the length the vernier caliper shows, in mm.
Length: 65.4 mm
